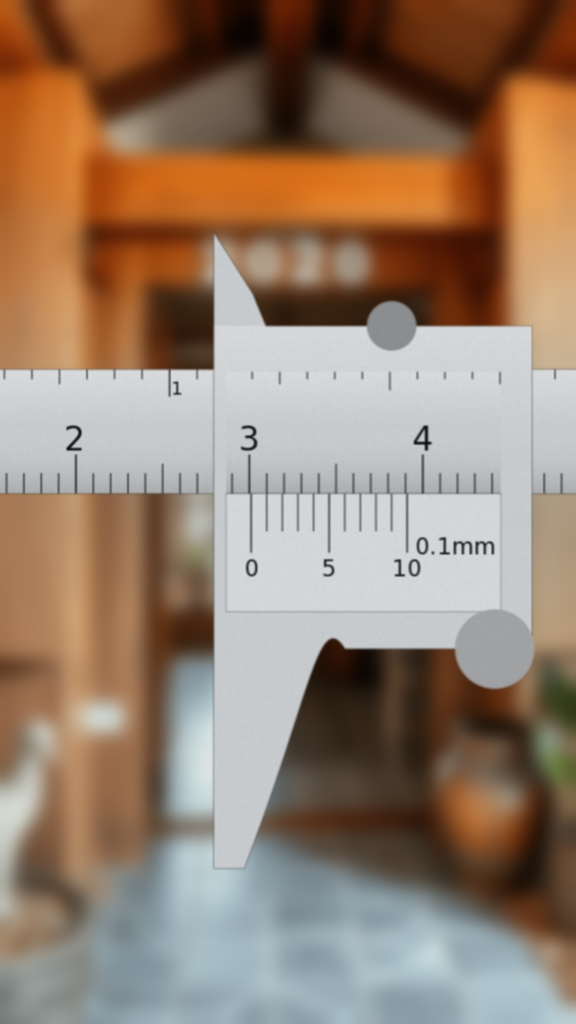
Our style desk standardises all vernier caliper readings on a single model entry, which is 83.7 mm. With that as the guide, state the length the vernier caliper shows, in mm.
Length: 30.1 mm
